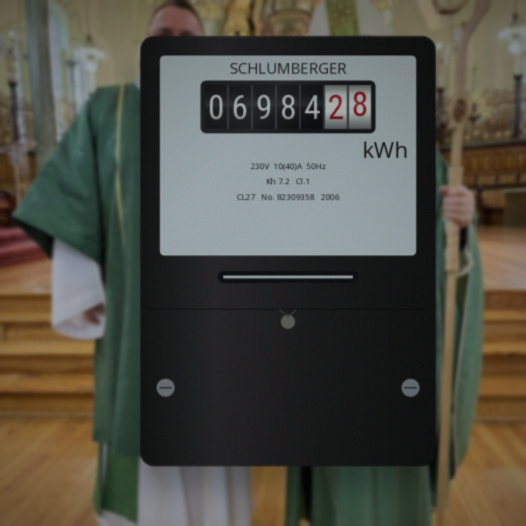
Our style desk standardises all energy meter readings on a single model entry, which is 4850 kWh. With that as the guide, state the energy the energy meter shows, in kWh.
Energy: 6984.28 kWh
